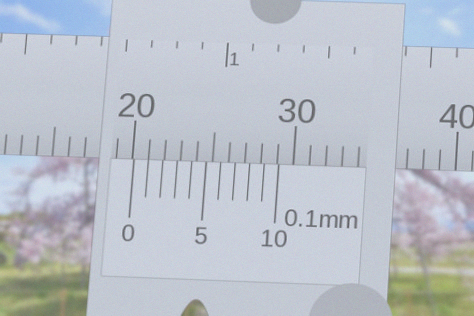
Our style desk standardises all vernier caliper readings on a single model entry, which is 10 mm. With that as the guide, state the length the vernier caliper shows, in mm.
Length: 20.1 mm
